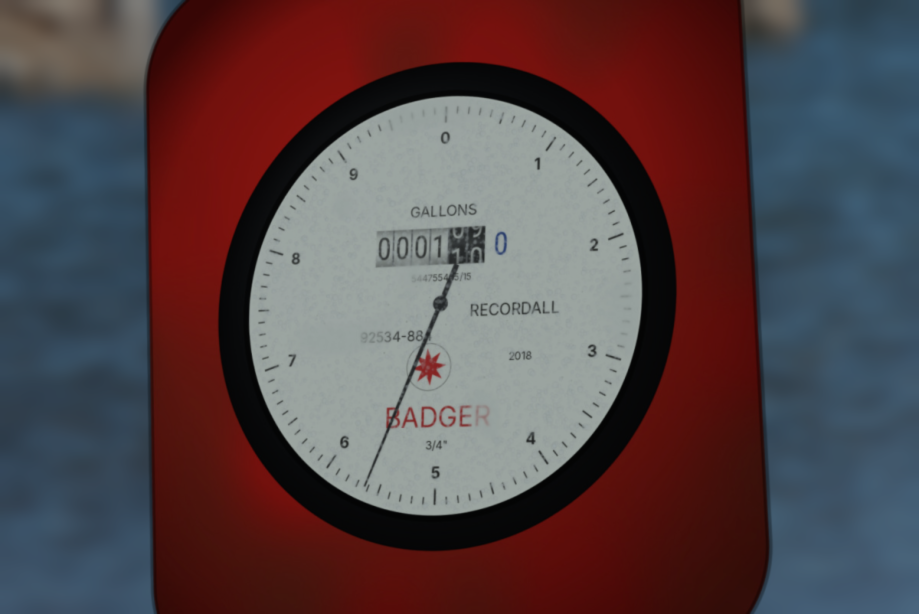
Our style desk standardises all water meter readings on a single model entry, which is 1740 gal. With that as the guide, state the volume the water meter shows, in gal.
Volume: 1095.6 gal
